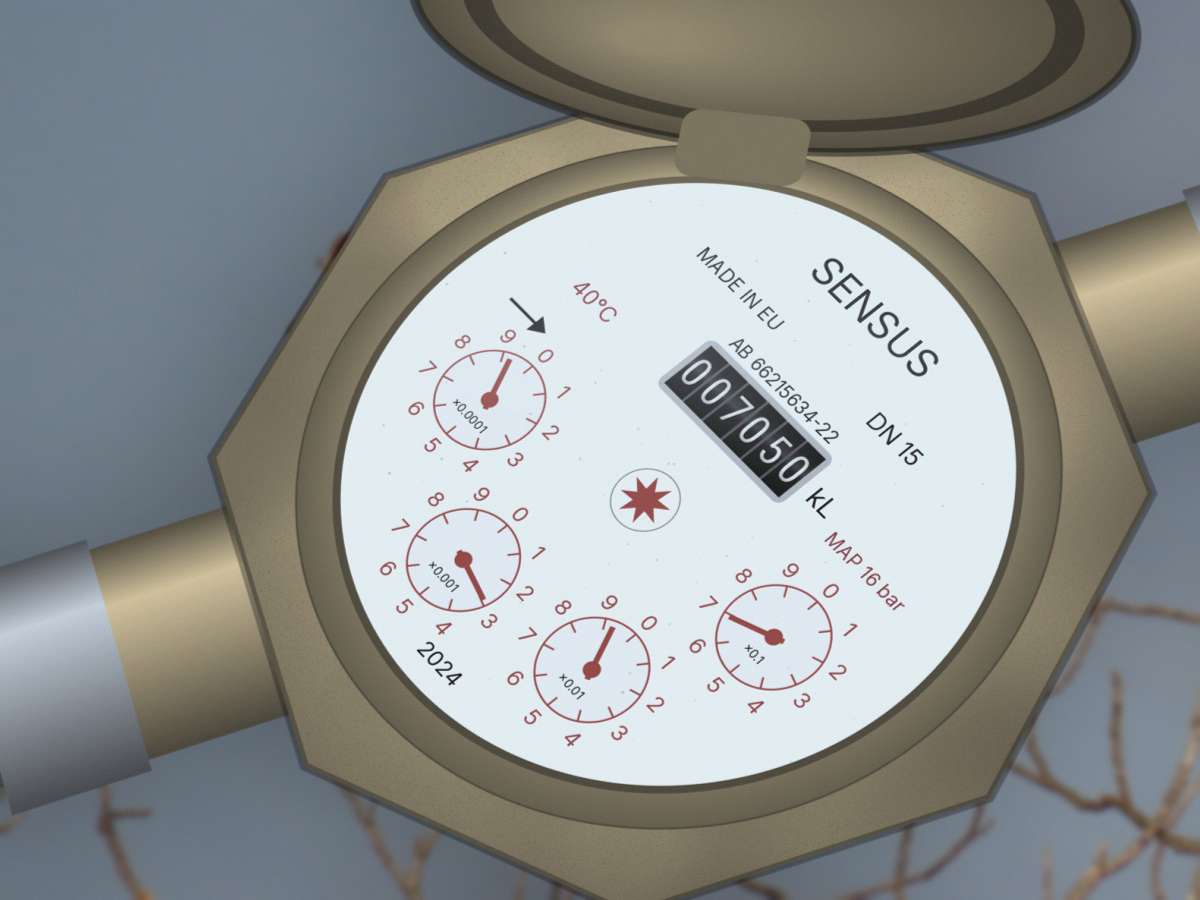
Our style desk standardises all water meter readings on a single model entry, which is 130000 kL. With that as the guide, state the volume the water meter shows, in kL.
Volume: 7050.6929 kL
